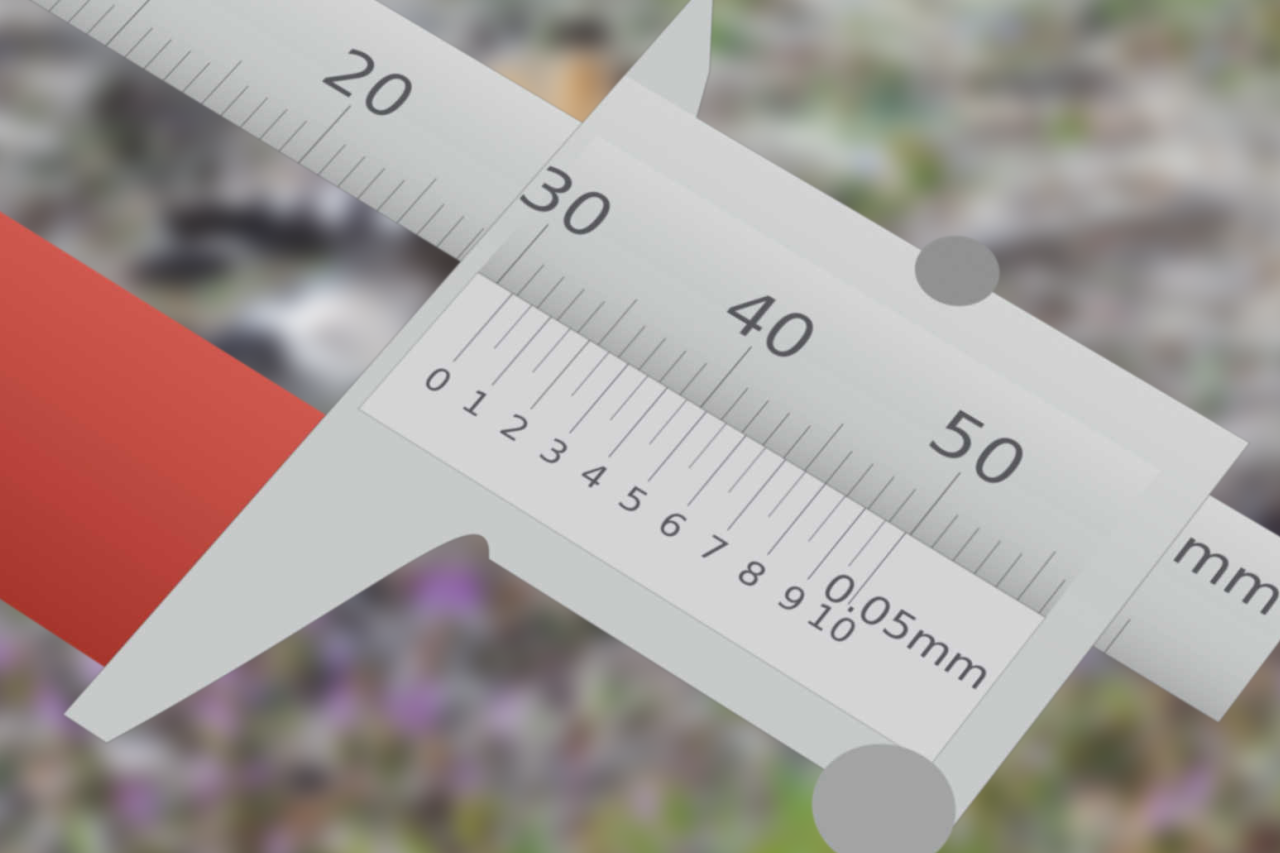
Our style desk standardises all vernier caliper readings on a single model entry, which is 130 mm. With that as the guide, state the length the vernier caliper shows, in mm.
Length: 30.8 mm
